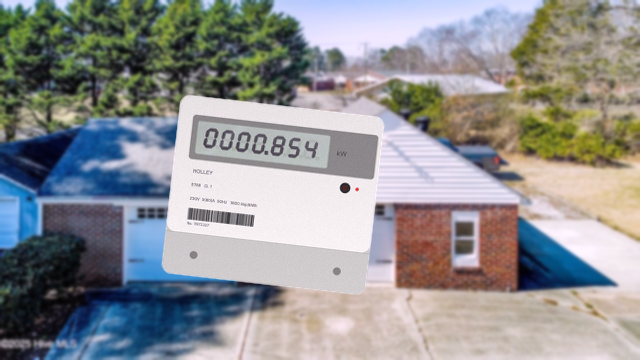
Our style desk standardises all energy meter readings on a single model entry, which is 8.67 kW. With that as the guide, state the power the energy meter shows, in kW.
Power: 0.854 kW
